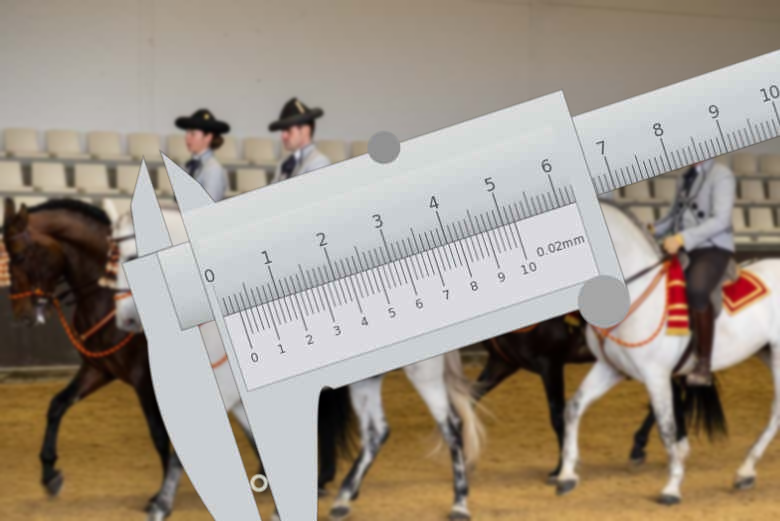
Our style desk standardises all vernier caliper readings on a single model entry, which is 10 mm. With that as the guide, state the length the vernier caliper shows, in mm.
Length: 3.0 mm
